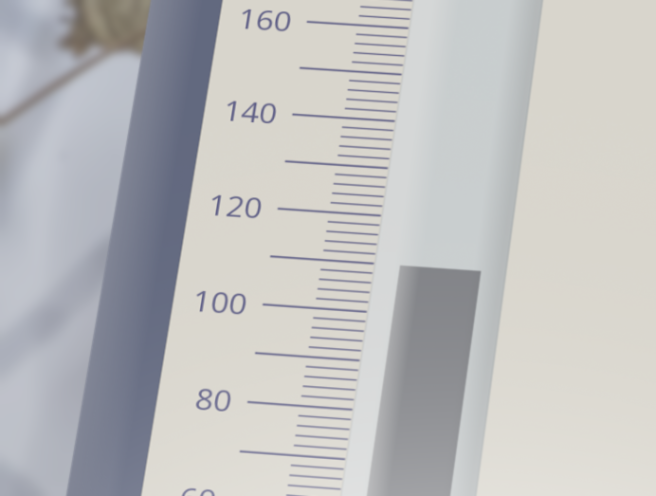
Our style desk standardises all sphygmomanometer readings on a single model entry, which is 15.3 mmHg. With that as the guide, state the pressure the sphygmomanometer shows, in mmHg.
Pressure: 110 mmHg
